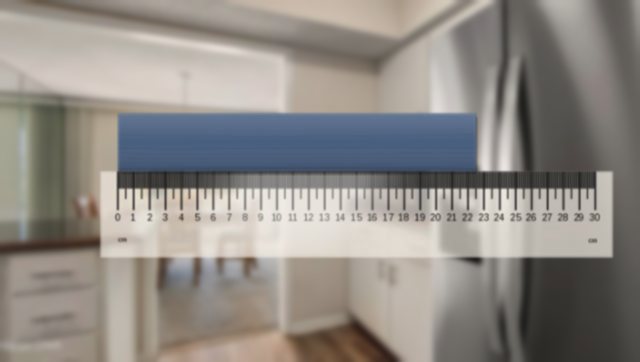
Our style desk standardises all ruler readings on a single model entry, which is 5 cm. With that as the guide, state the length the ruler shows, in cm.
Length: 22.5 cm
